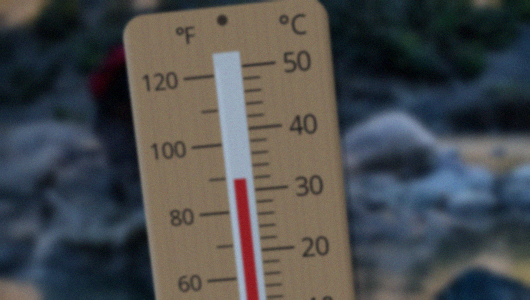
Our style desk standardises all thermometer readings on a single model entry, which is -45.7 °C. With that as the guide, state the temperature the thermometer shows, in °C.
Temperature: 32 °C
